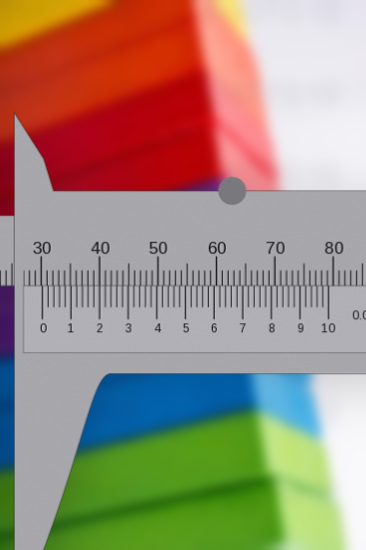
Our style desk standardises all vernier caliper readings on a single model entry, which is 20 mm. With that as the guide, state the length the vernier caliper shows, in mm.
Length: 30.2 mm
